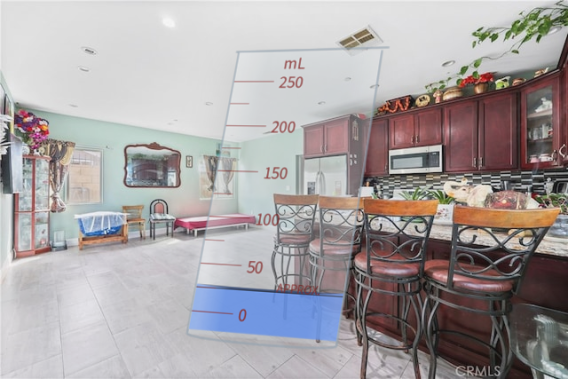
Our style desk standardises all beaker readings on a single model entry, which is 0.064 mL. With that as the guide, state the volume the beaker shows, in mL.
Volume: 25 mL
